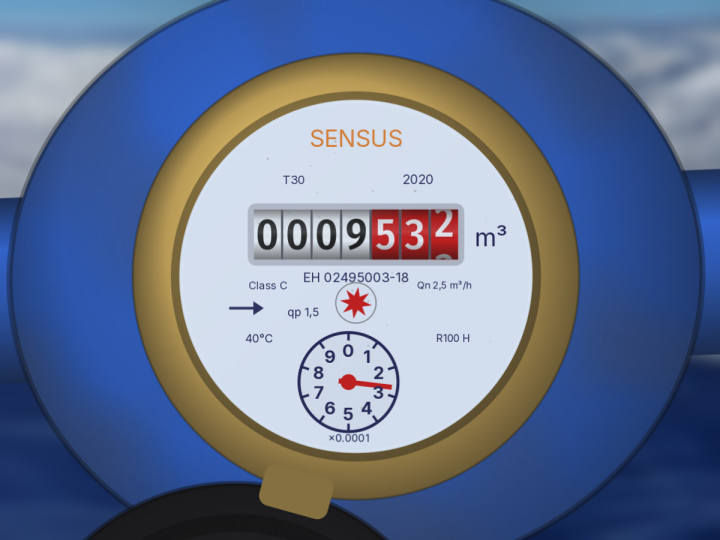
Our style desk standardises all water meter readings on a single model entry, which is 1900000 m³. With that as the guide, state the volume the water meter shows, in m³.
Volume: 9.5322 m³
